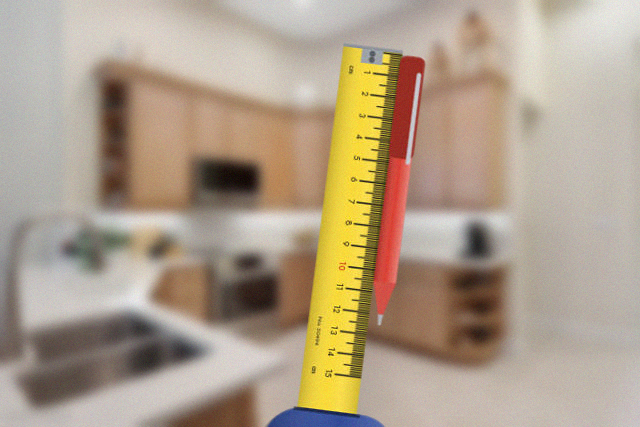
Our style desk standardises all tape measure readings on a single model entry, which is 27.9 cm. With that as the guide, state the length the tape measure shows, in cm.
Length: 12.5 cm
